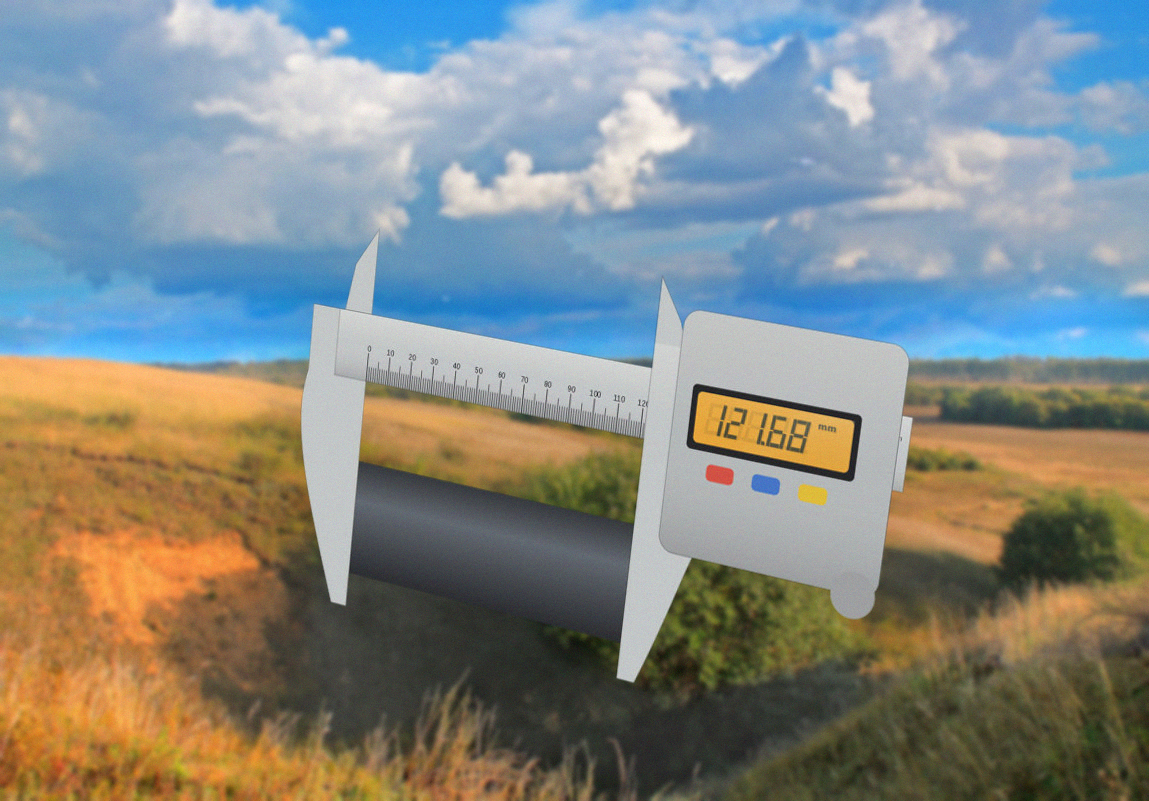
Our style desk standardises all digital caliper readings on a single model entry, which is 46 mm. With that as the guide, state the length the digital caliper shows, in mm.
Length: 121.68 mm
